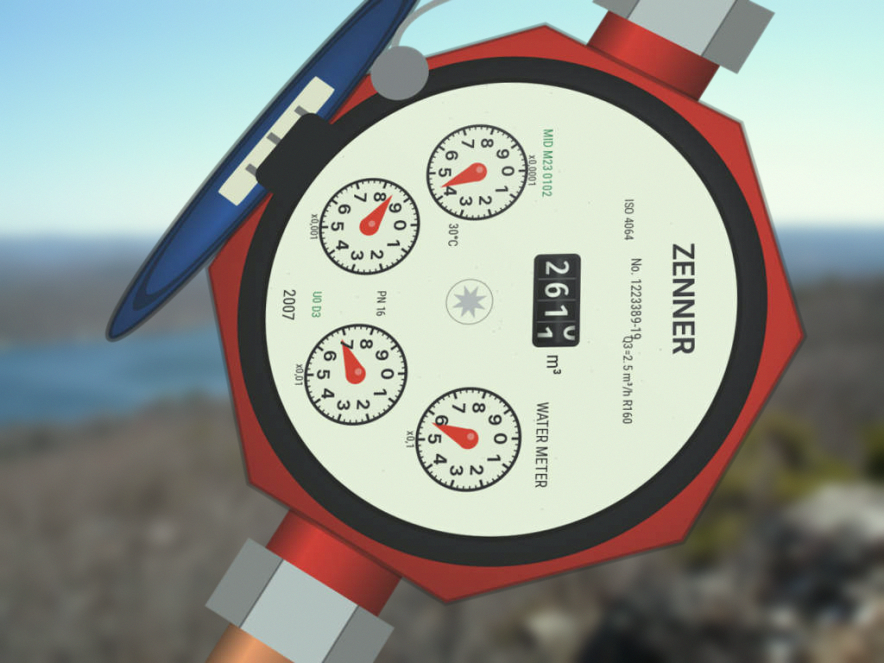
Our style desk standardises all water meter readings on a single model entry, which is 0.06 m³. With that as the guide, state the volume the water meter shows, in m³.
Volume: 2610.5684 m³
